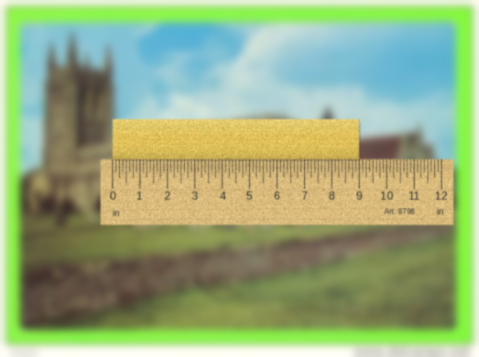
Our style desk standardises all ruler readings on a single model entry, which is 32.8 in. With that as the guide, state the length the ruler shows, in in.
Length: 9 in
